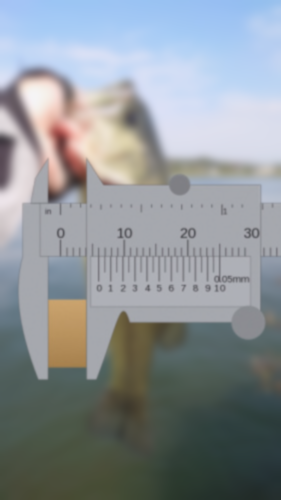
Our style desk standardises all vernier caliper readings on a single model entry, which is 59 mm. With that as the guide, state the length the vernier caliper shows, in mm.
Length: 6.0 mm
